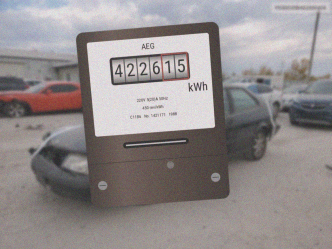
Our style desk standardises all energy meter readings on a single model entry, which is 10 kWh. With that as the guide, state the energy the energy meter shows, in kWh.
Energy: 4226.15 kWh
